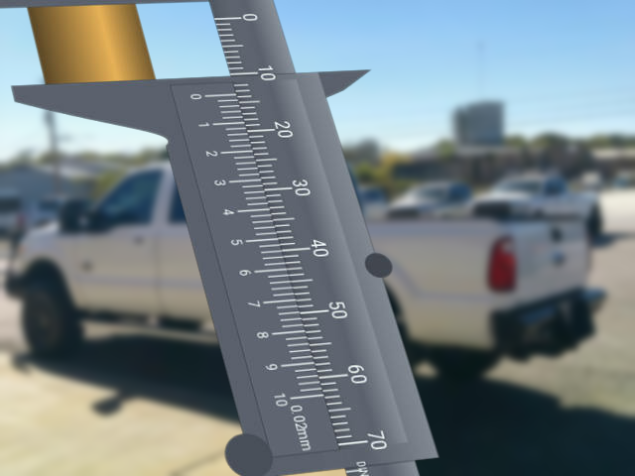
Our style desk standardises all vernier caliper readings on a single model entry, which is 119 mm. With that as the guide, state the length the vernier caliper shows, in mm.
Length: 13.6 mm
